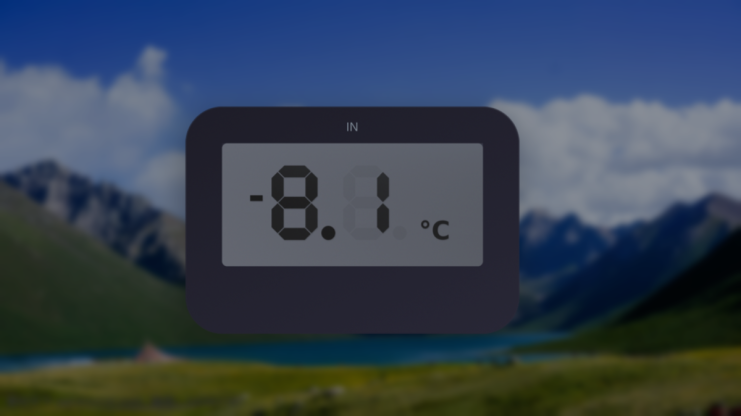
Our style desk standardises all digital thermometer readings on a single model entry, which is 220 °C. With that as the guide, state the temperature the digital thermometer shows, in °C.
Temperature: -8.1 °C
